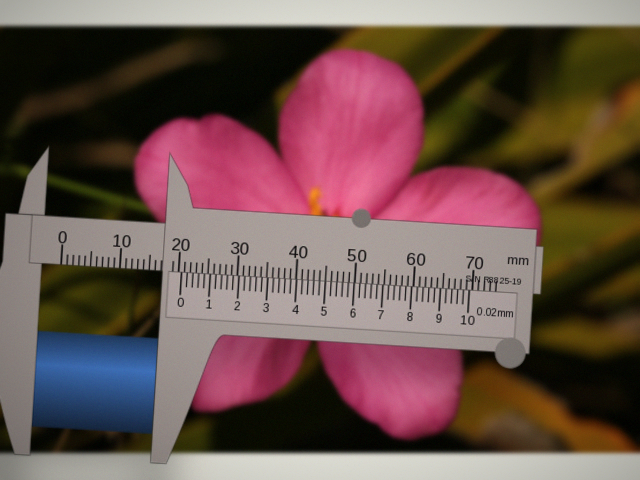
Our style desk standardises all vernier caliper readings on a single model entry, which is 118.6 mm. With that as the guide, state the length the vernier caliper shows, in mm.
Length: 20.5 mm
